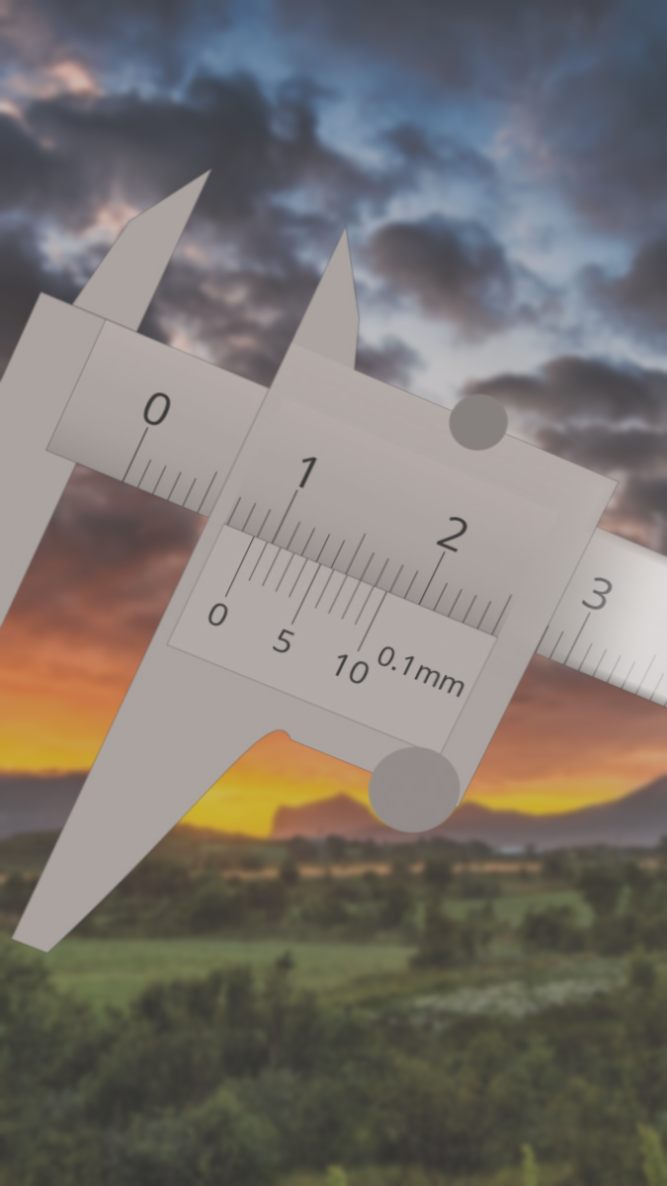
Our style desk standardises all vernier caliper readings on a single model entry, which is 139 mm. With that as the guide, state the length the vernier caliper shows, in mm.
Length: 8.8 mm
